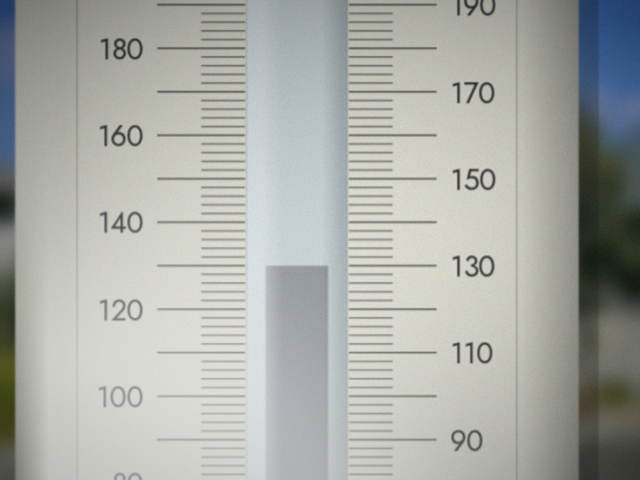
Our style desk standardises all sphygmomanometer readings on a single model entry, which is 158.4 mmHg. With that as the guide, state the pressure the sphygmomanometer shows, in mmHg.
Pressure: 130 mmHg
